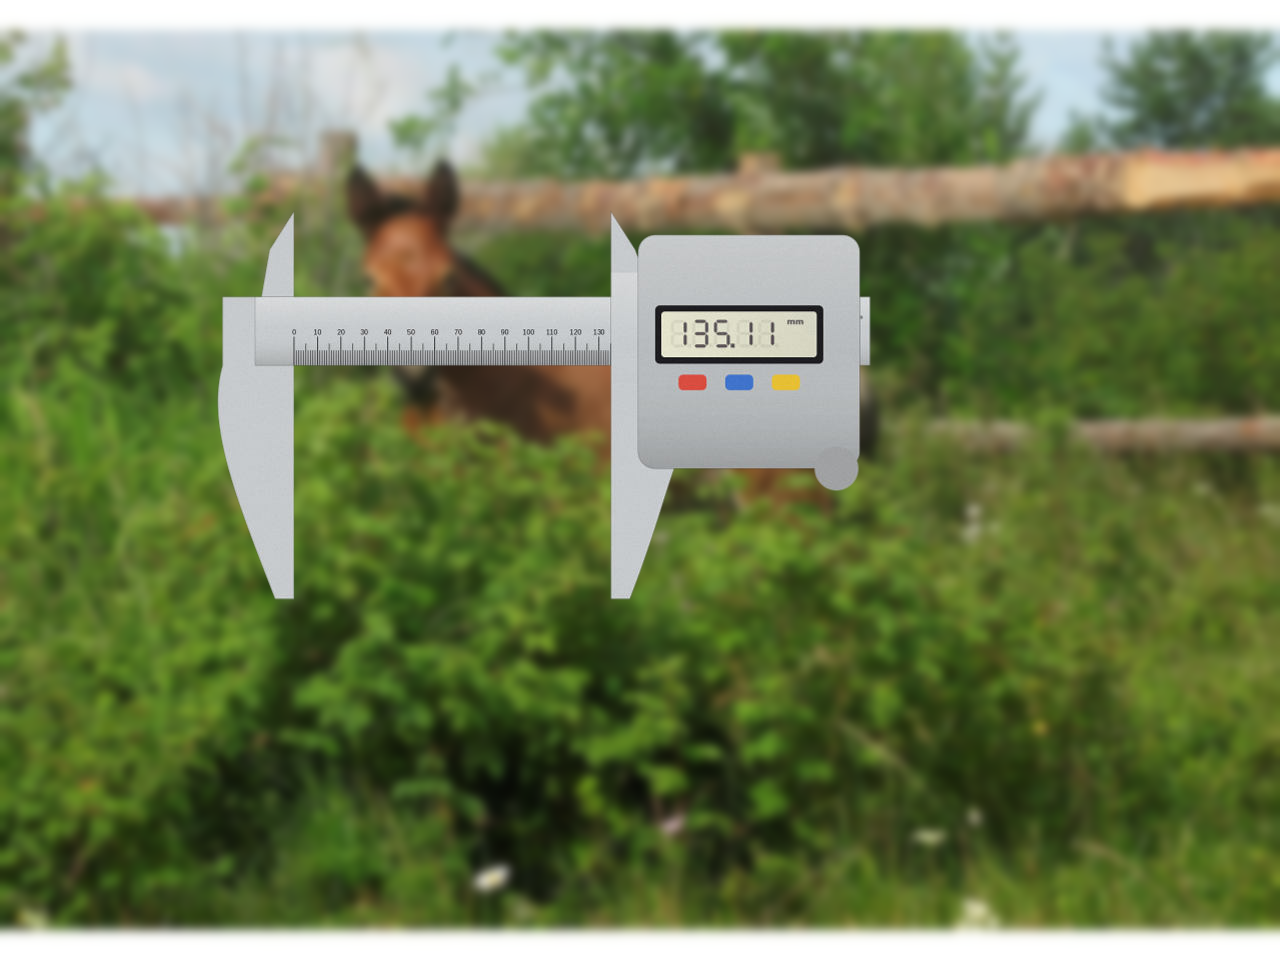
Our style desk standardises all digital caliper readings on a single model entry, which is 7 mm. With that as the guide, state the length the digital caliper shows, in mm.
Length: 135.11 mm
